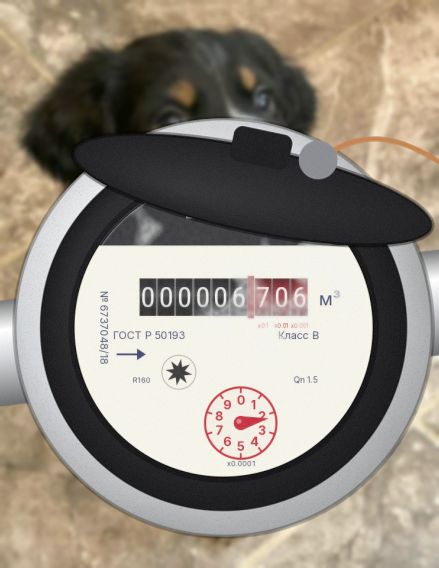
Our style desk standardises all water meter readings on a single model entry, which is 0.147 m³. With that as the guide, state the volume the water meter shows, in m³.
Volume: 6.7062 m³
